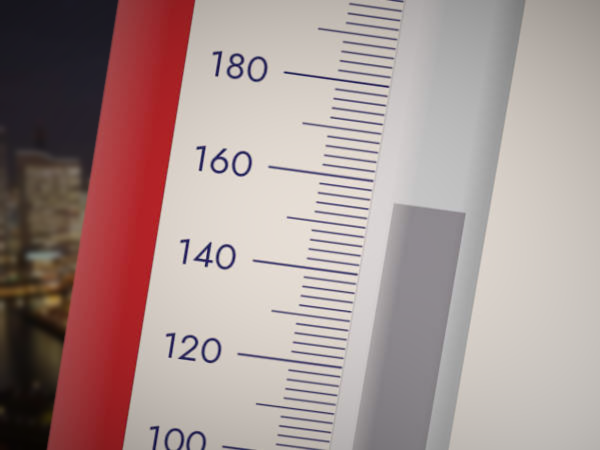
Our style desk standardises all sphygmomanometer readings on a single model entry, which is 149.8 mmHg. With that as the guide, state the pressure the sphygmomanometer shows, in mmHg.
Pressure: 156 mmHg
